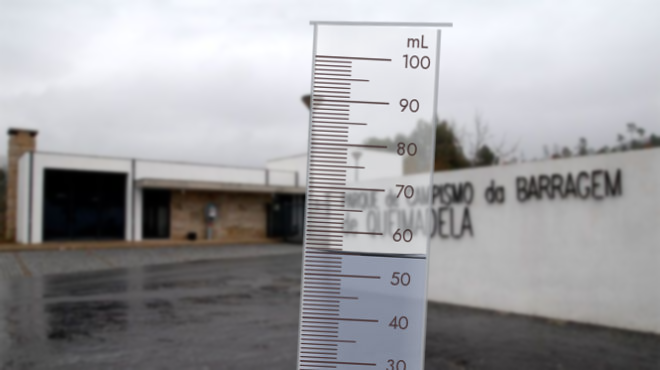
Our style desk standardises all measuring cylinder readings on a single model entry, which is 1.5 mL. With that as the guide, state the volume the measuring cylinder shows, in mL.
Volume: 55 mL
